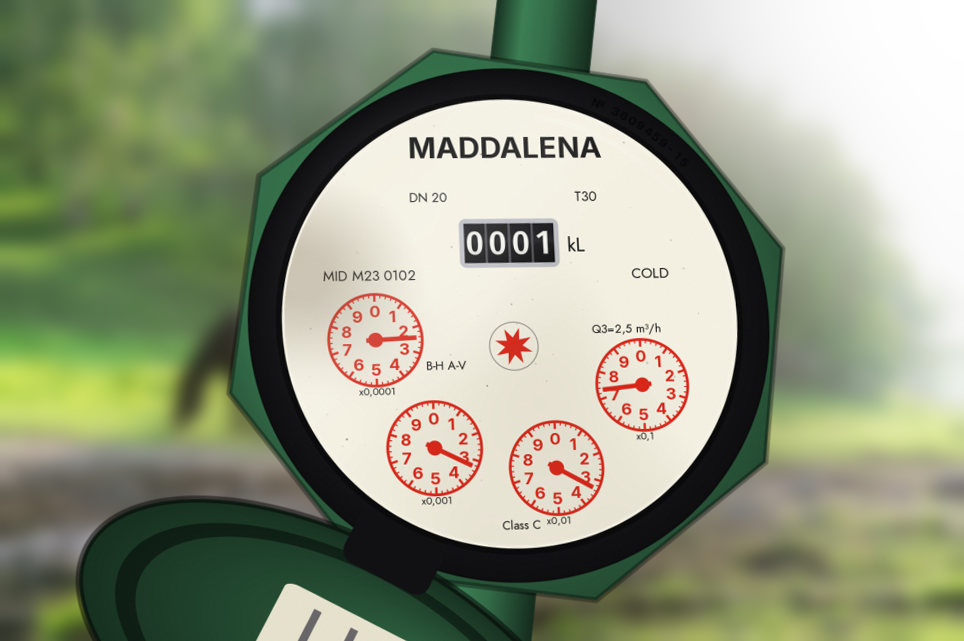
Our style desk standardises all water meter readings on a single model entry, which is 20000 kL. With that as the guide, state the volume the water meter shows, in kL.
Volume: 1.7332 kL
